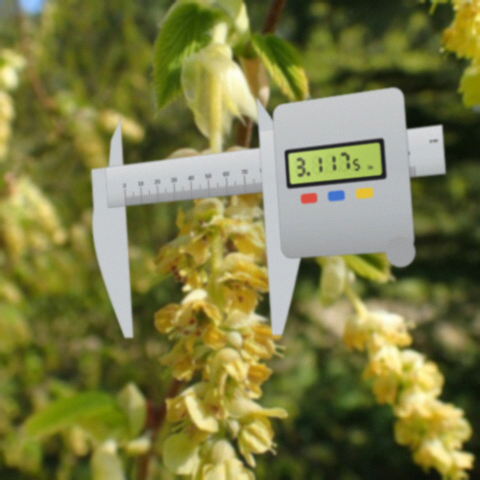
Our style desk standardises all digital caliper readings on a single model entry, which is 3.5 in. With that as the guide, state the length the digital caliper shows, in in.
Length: 3.1175 in
